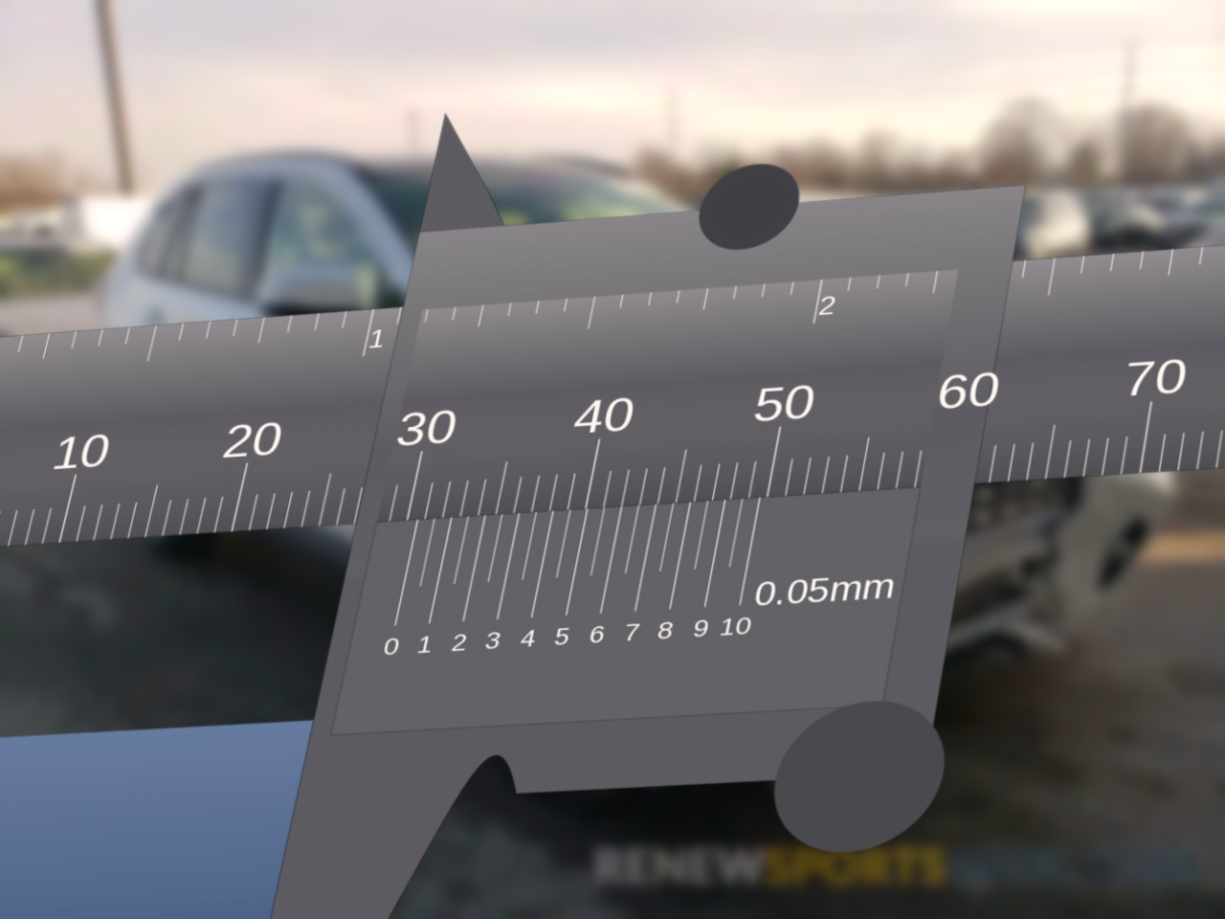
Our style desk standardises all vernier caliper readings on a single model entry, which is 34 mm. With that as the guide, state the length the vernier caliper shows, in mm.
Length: 30.6 mm
